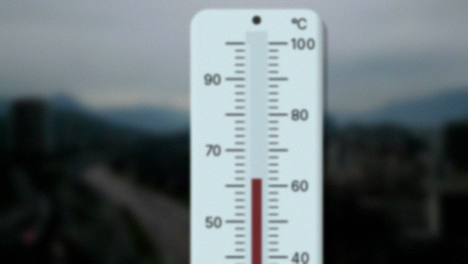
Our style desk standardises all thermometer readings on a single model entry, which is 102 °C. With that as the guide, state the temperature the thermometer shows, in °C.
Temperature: 62 °C
